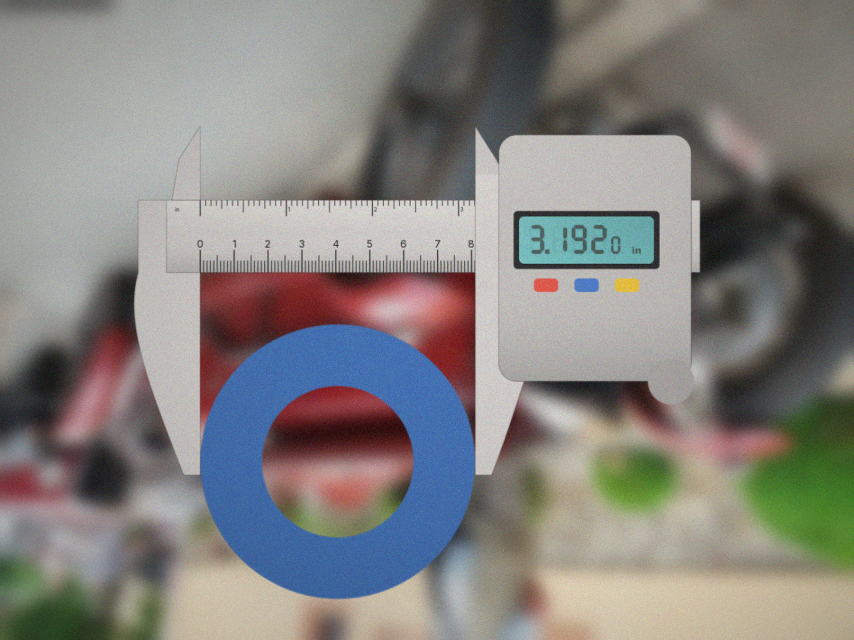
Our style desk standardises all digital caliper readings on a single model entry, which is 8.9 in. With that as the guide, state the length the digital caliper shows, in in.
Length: 3.1920 in
